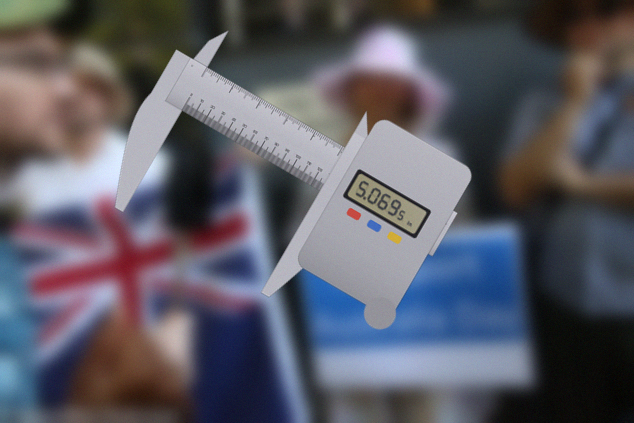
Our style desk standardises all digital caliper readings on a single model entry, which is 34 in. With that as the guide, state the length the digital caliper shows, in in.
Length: 5.0695 in
